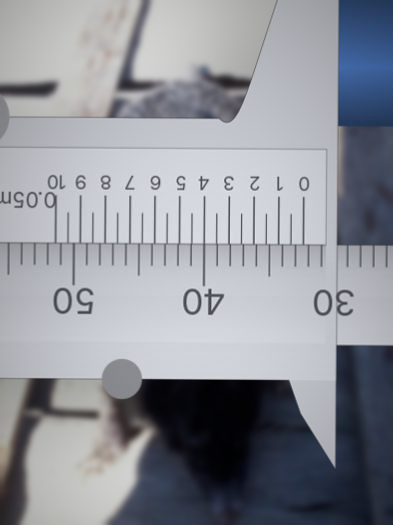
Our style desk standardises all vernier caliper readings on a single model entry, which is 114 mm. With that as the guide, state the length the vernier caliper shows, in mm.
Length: 32.4 mm
